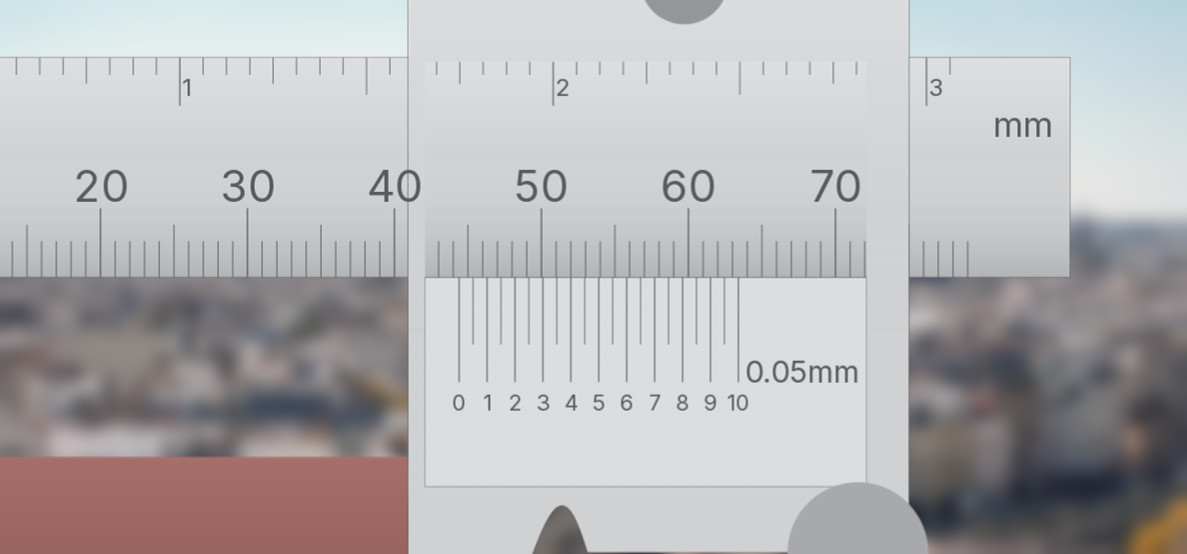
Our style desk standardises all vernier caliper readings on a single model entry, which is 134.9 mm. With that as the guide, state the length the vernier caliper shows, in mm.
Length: 44.4 mm
